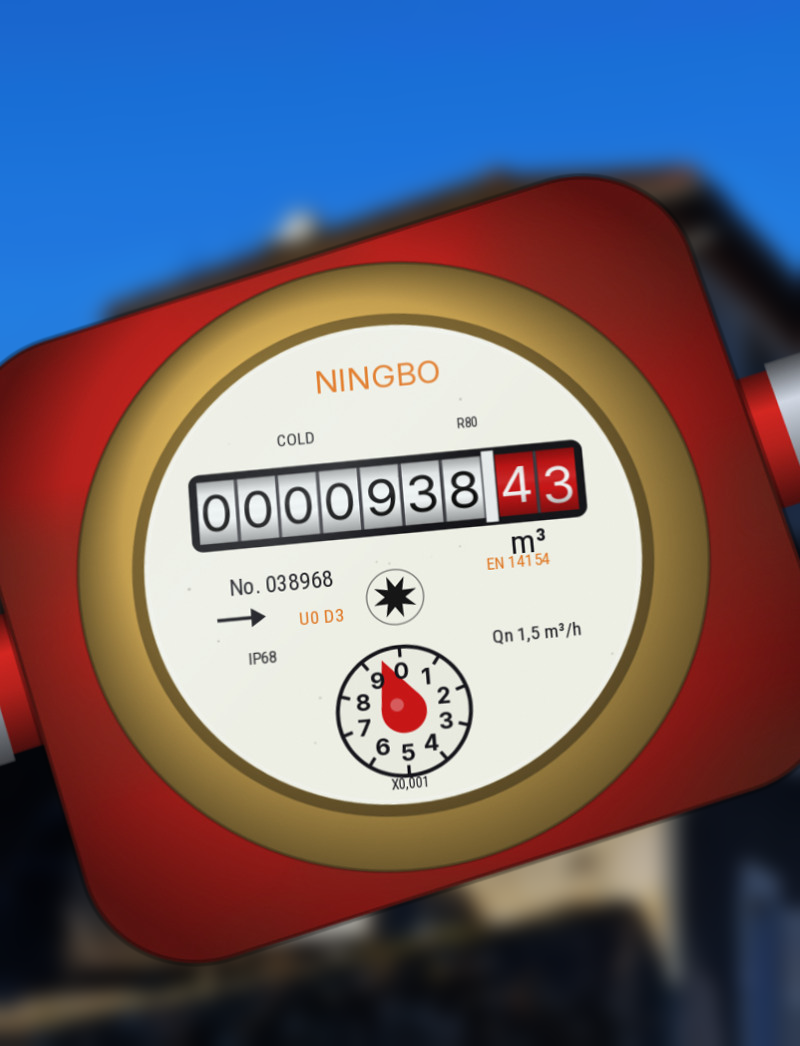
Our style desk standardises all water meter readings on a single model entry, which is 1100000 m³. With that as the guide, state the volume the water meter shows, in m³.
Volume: 938.429 m³
